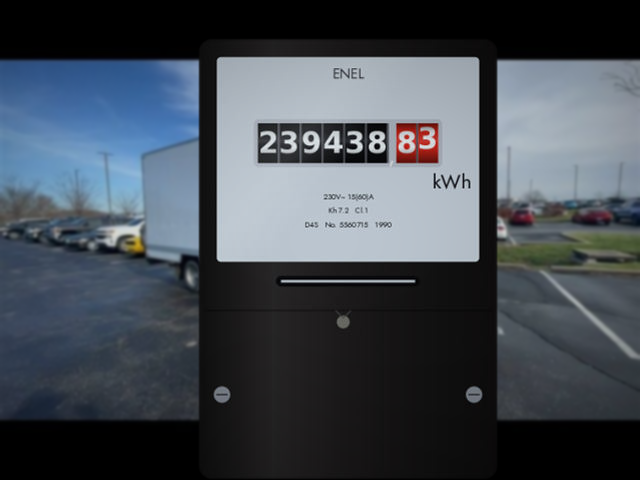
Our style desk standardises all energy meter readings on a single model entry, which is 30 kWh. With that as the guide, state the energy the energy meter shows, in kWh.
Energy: 239438.83 kWh
